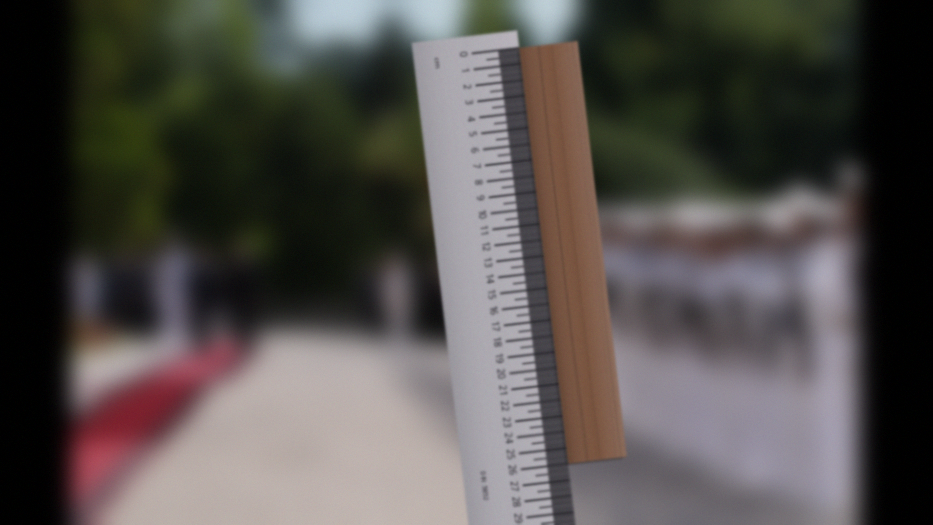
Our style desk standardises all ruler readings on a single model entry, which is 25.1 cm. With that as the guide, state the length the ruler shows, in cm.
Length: 26 cm
